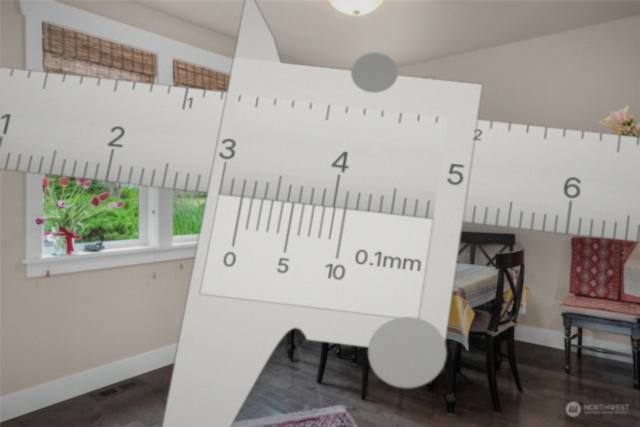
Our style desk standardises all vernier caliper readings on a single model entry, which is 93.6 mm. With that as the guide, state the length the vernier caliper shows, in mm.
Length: 32.0 mm
